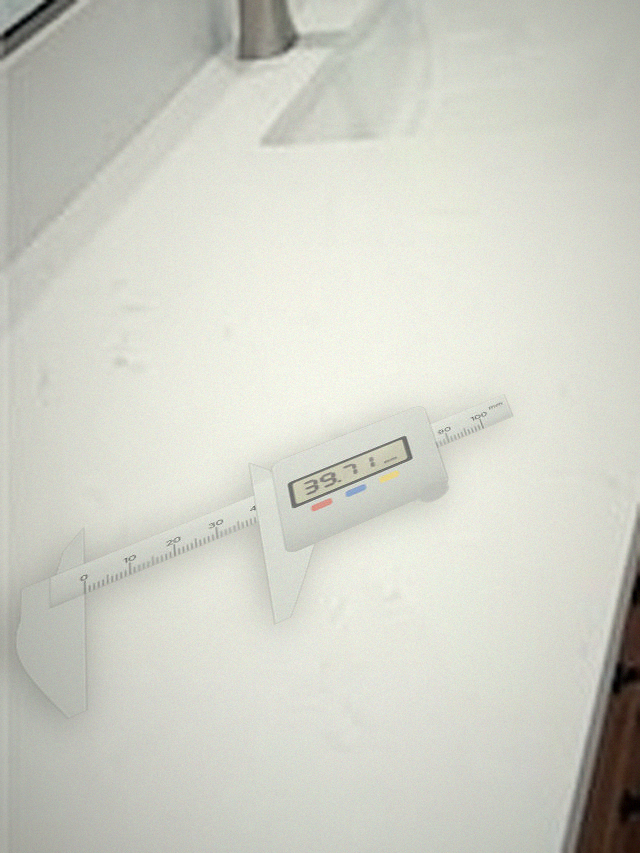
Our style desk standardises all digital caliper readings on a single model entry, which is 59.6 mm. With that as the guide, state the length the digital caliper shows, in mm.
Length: 39.71 mm
